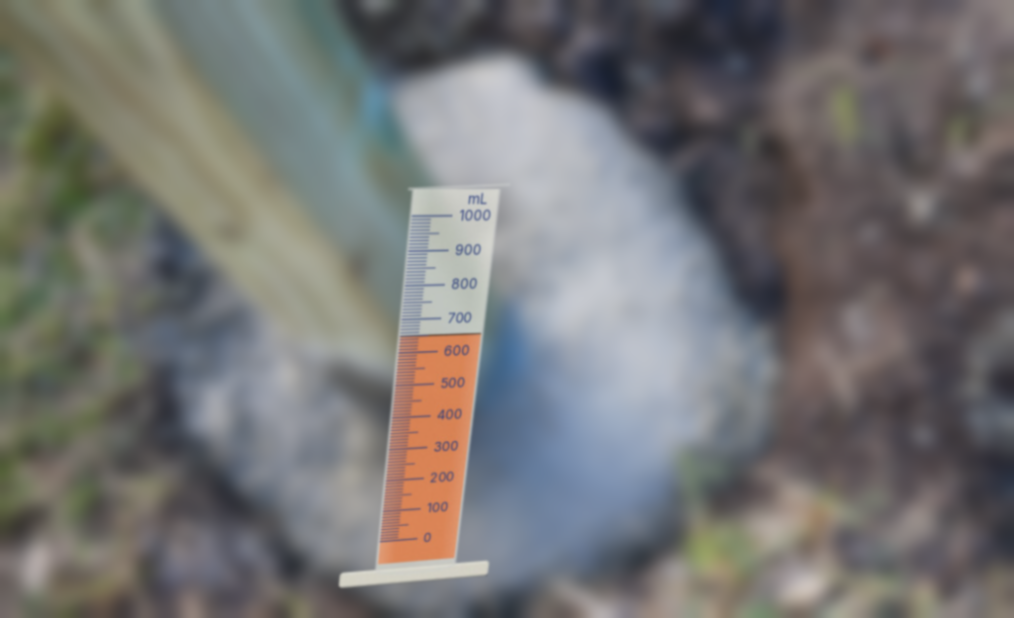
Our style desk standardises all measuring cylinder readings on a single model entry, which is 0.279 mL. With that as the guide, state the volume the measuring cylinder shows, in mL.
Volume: 650 mL
